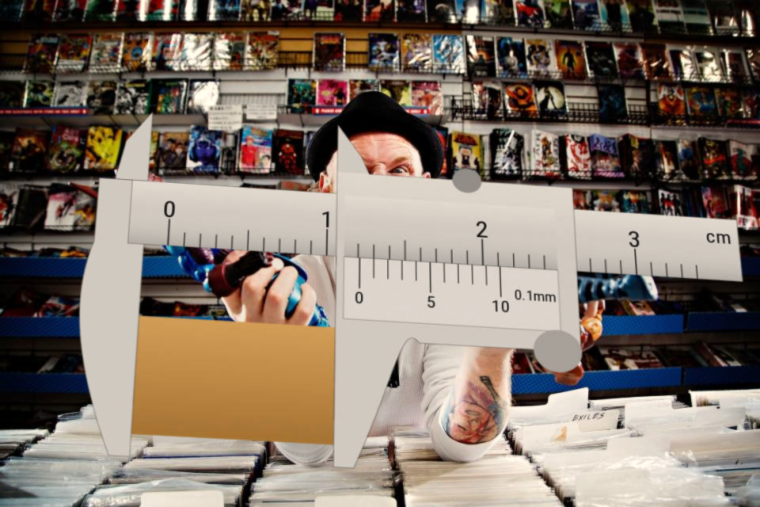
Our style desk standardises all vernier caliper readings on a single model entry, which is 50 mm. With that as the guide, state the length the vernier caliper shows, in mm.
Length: 12.1 mm
